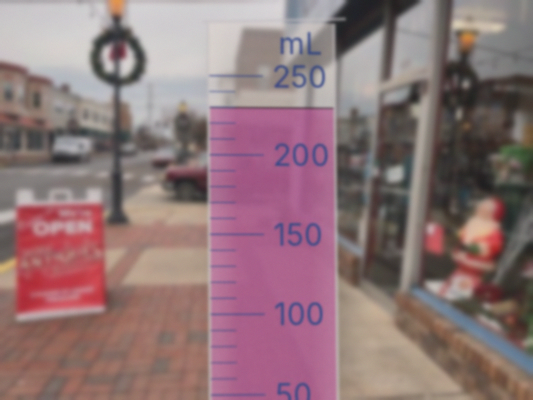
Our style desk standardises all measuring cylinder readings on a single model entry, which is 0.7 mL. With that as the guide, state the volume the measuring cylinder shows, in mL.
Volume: 230 mL
